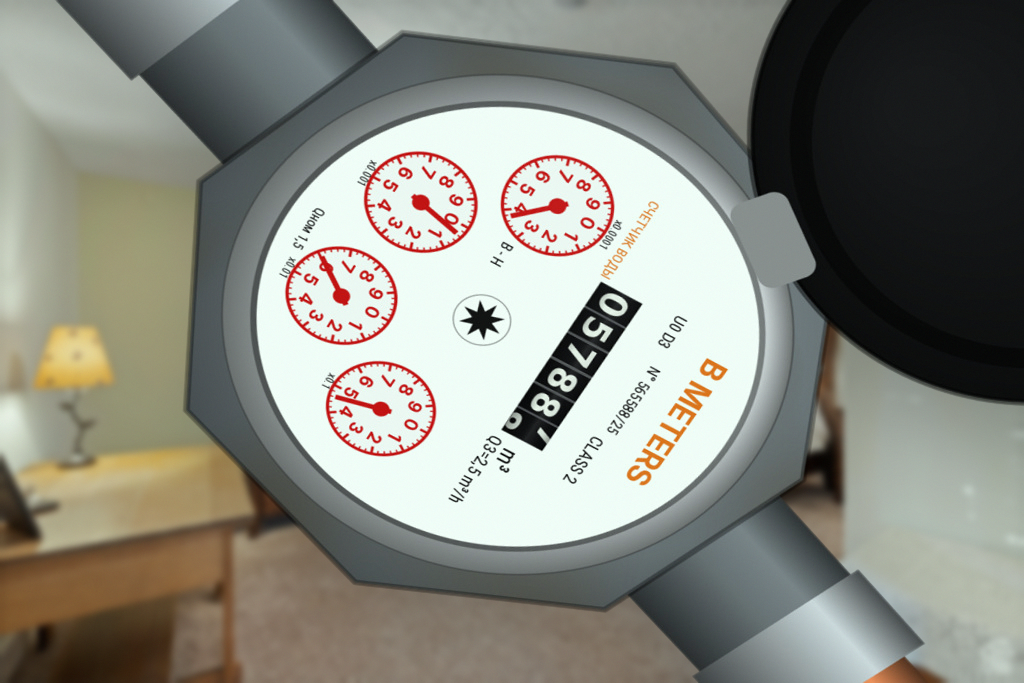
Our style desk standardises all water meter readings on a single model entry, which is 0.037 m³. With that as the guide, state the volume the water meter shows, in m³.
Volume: 57887.4603 m³
